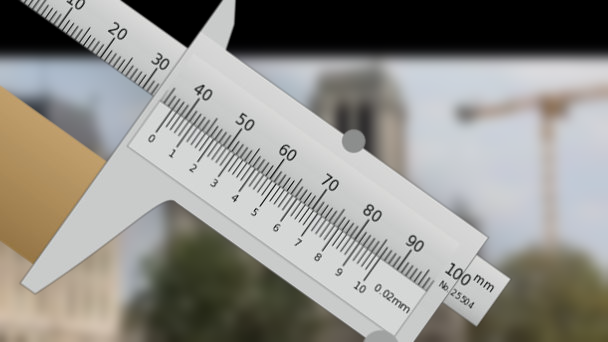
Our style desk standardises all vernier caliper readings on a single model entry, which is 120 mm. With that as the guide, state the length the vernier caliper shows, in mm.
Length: 37.0 mm
